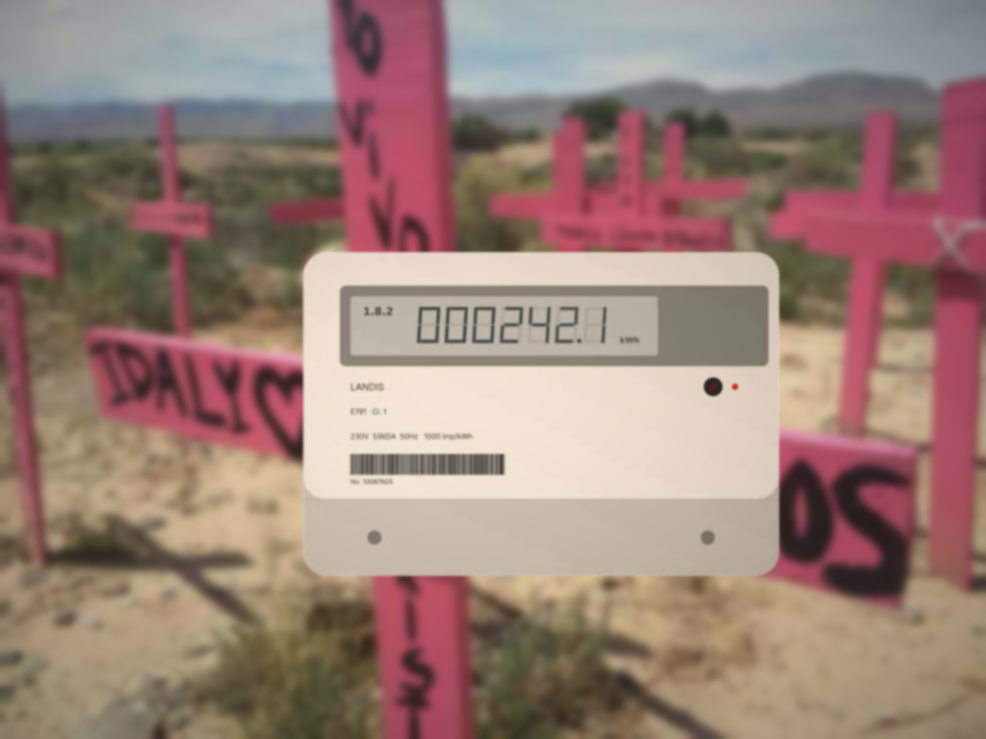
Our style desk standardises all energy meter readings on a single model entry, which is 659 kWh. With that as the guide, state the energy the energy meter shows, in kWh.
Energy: 242.1 kWh
